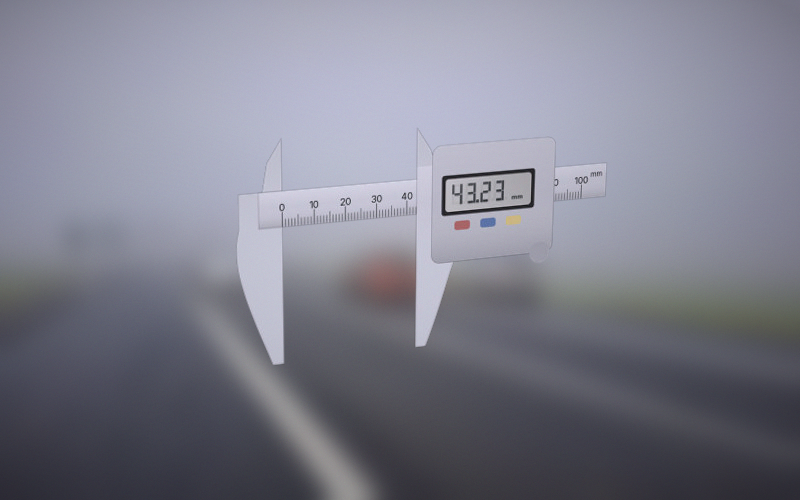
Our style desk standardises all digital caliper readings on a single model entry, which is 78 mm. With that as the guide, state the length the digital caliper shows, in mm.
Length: 43.23 mm
